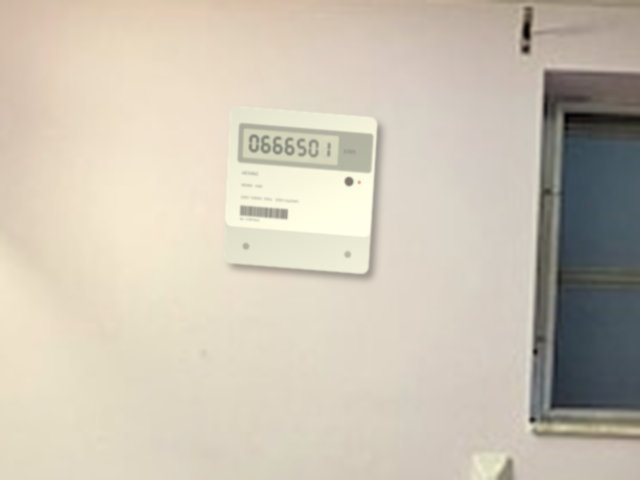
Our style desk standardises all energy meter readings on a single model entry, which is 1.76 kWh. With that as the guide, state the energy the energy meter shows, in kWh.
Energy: 666501 kWh
